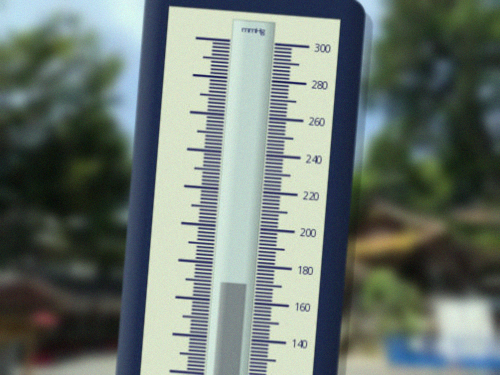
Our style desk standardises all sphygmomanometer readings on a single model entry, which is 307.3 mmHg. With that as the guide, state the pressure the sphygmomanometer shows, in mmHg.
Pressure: 170 mmHg
